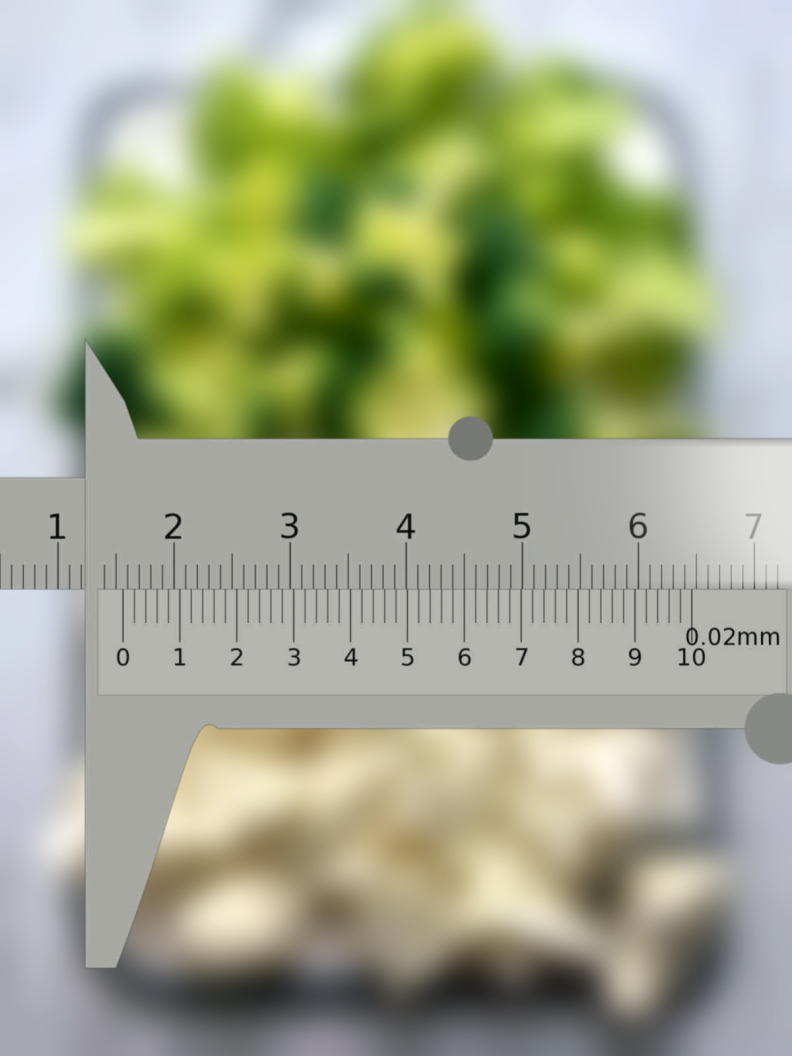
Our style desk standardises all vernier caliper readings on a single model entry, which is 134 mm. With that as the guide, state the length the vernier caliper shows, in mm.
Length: 15.6 mm
